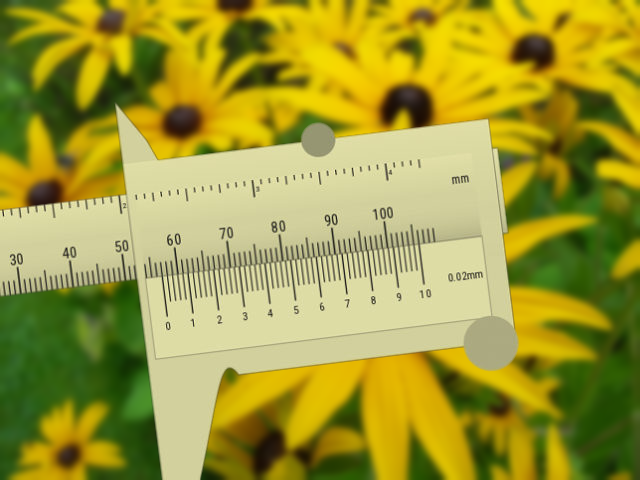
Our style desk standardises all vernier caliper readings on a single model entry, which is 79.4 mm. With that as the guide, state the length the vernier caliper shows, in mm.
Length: 57.0 mm
